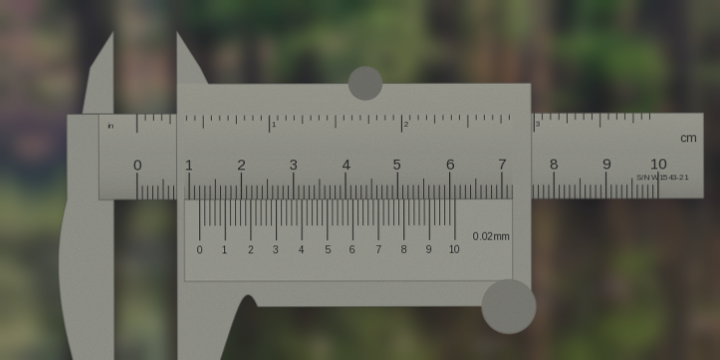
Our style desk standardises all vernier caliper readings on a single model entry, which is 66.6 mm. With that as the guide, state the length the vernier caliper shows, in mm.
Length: 12.0 mm
